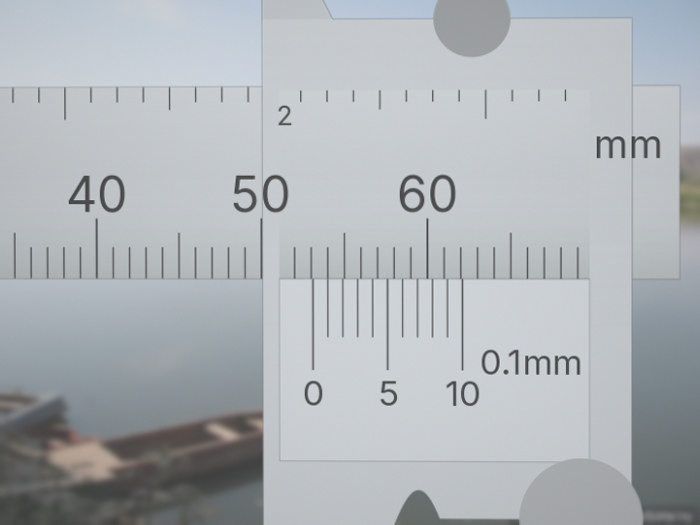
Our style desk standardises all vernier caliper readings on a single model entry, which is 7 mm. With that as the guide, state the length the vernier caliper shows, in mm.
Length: 53.1 mm
